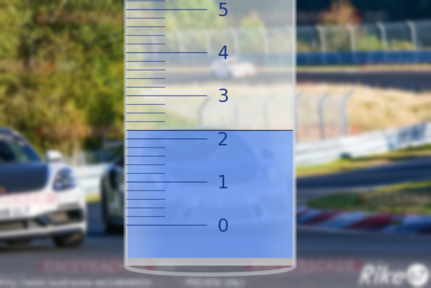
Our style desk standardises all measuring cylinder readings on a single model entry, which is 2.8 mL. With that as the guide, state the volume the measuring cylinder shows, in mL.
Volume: 2.2 mL
